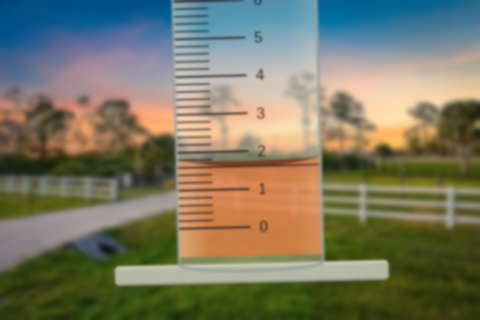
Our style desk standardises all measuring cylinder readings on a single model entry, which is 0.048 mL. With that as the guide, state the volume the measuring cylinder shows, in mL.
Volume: 1.6 mL
